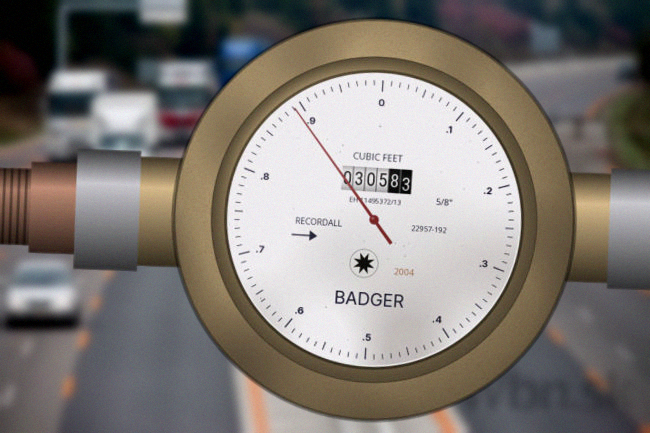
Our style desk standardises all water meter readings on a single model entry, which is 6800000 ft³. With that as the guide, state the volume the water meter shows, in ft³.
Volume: 30582.89 ft³
